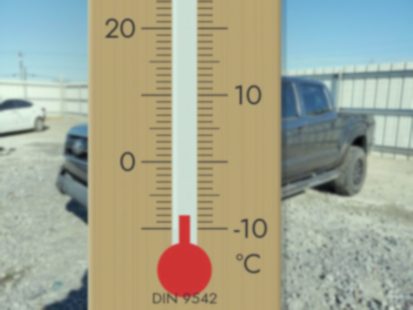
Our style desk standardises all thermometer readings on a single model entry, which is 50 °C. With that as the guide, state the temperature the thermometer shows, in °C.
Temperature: -8 °C
